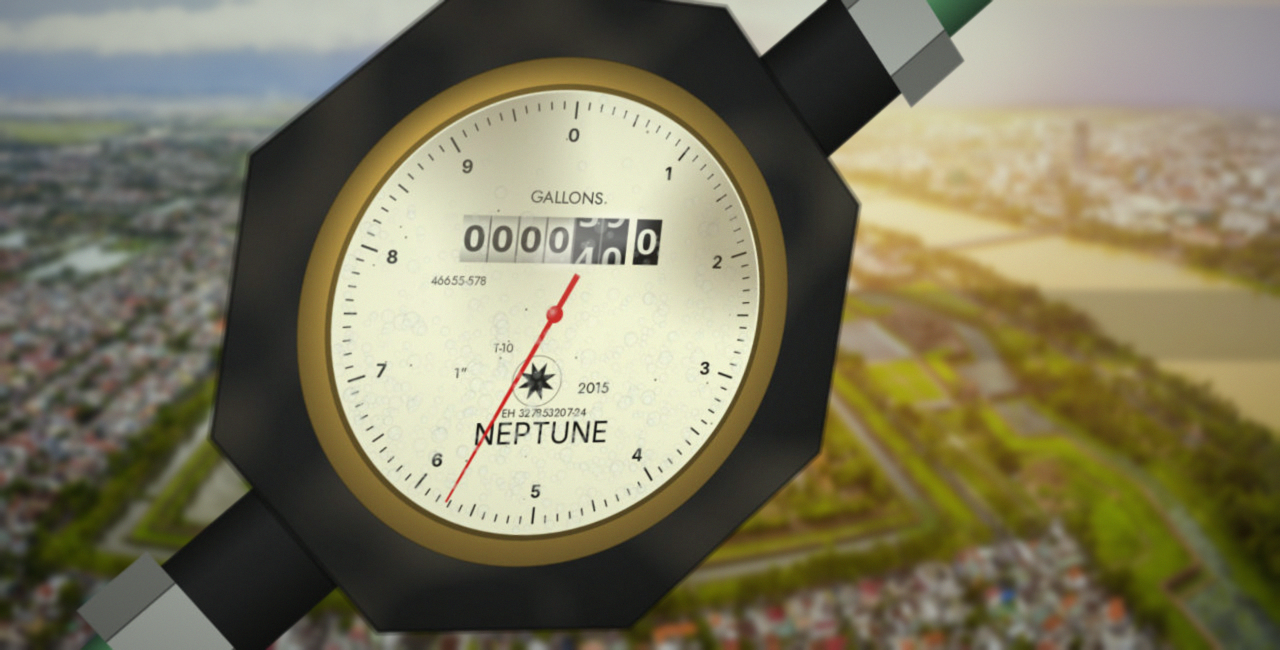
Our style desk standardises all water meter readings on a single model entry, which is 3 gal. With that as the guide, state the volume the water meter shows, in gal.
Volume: 395.7 gal
